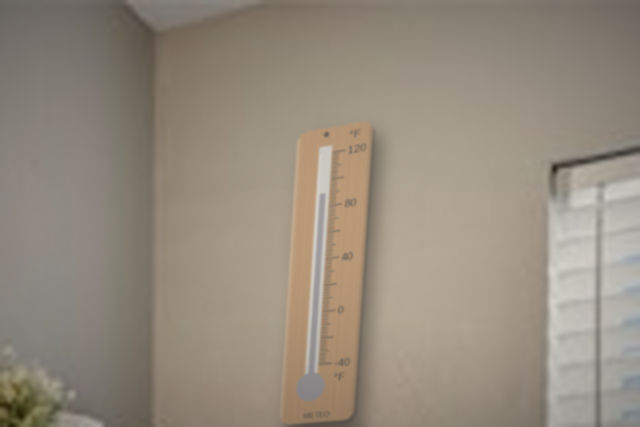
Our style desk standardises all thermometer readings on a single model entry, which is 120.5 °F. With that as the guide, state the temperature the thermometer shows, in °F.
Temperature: 90 °F
